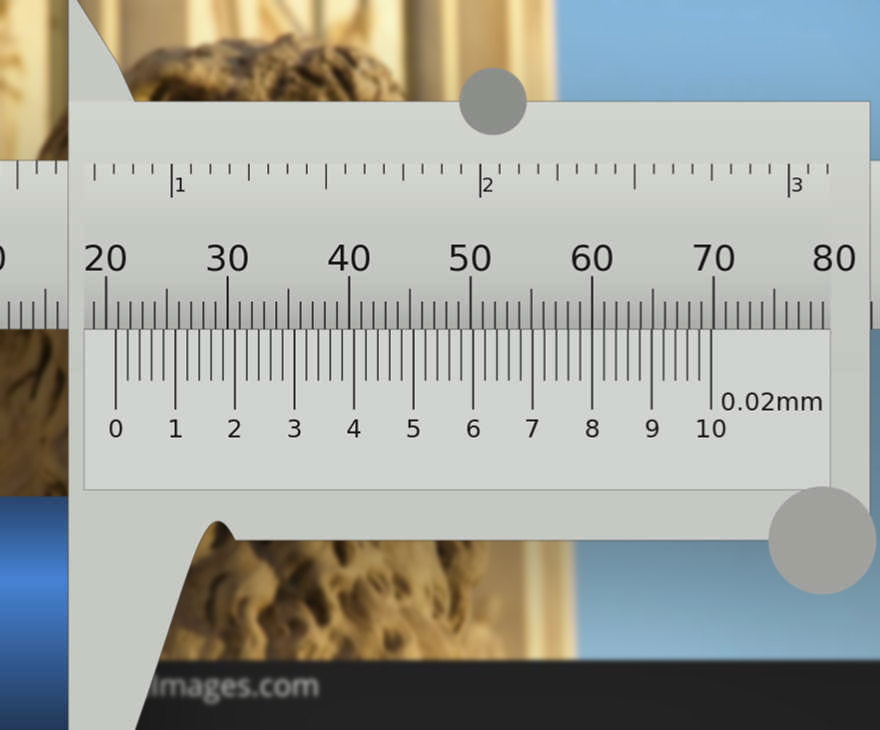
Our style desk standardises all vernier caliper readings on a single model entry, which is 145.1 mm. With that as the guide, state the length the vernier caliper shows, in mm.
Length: 20.8 mm
